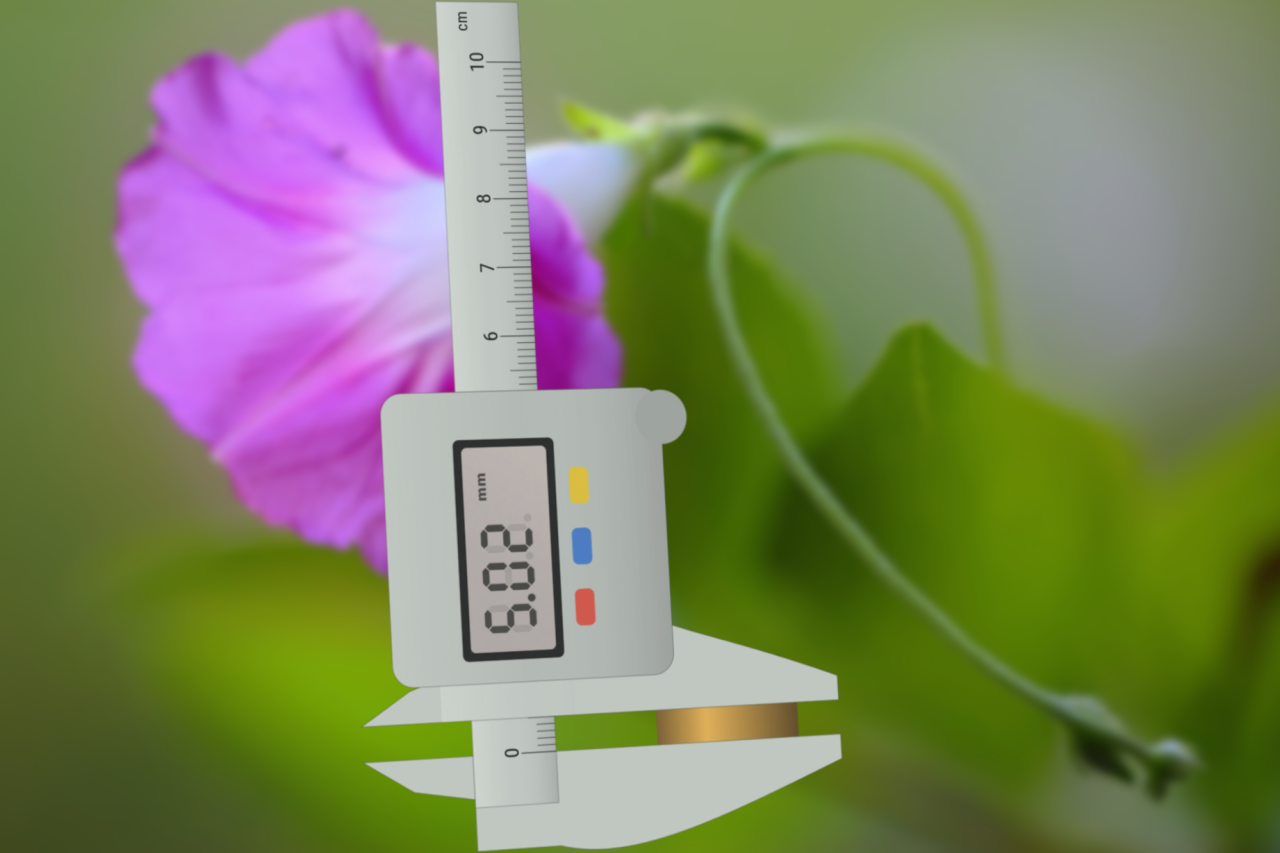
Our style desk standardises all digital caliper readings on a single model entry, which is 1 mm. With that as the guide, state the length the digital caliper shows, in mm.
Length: 5.02 mm
